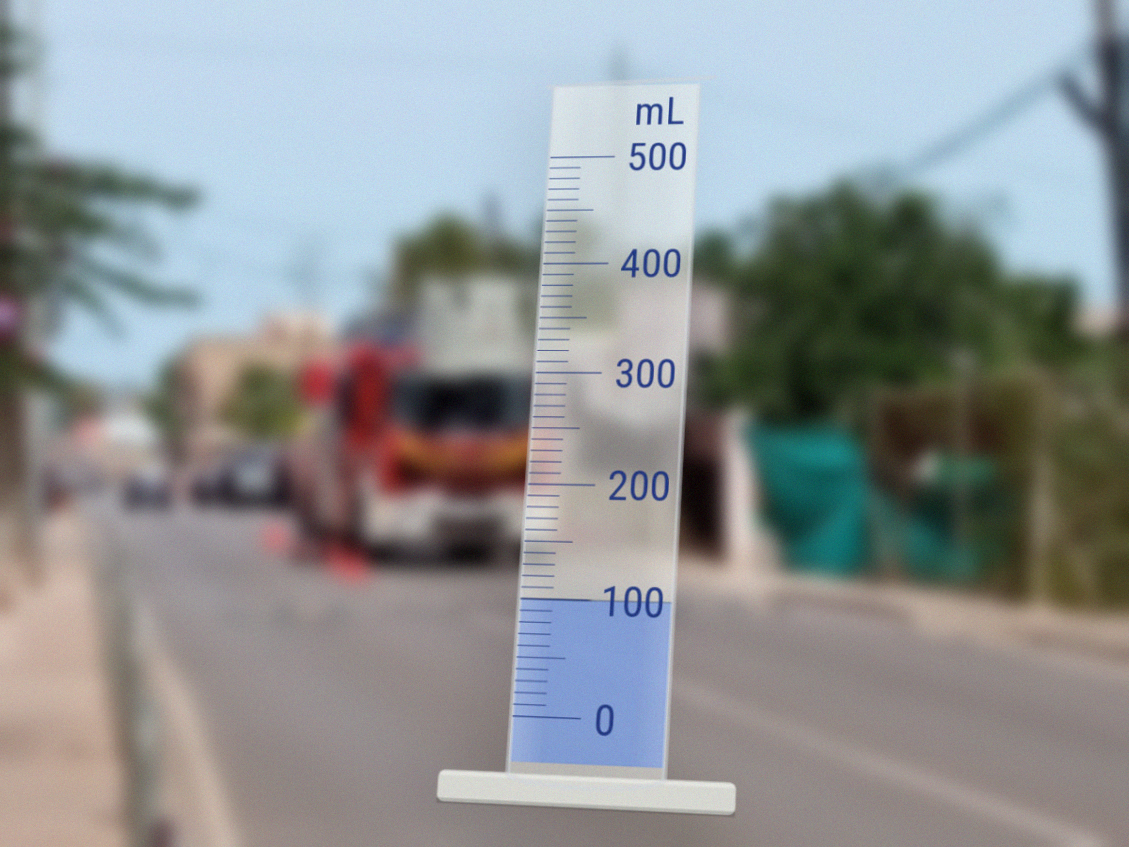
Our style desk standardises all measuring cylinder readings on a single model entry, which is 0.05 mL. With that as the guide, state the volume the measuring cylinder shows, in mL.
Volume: 100 mL
